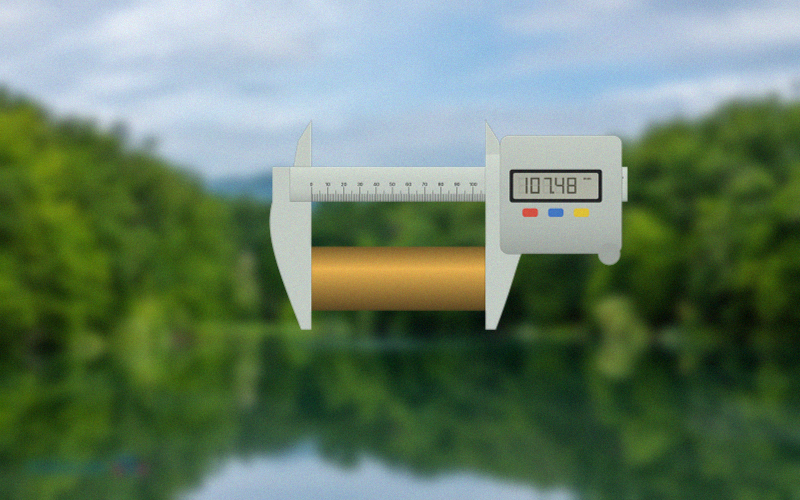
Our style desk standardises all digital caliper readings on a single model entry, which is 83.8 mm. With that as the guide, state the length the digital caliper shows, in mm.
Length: 107.48 mm
